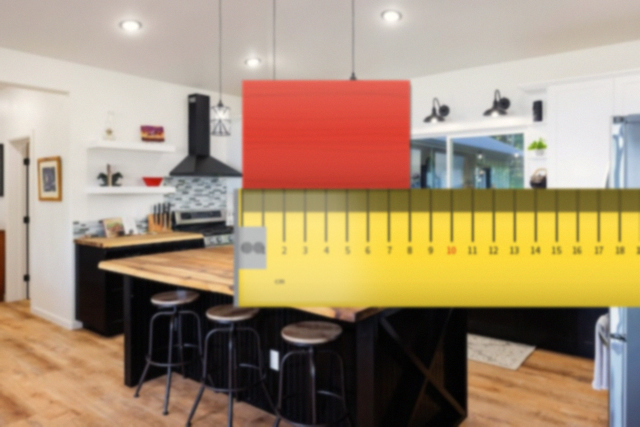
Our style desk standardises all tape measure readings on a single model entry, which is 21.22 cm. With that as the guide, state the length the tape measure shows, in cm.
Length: 8 cm
